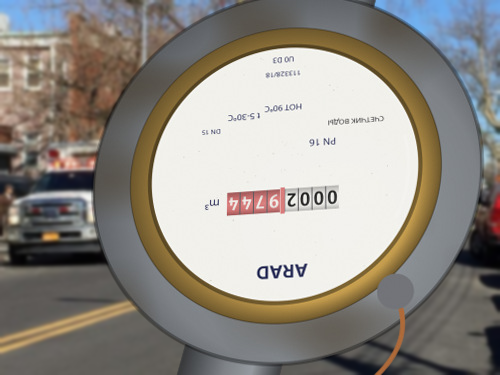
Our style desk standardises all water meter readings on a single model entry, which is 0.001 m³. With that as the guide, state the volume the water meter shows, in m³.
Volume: 2.9744 m³
